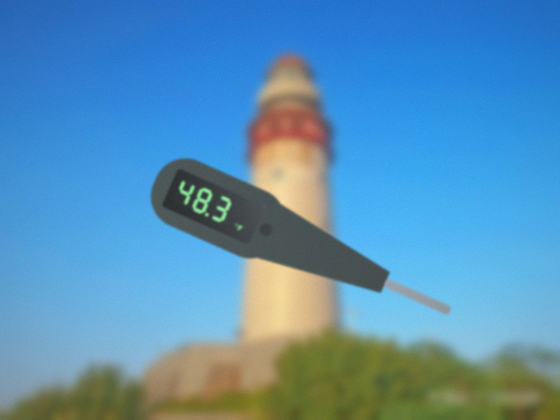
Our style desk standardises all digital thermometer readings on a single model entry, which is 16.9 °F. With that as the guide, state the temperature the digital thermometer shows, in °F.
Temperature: 48.3 °F
